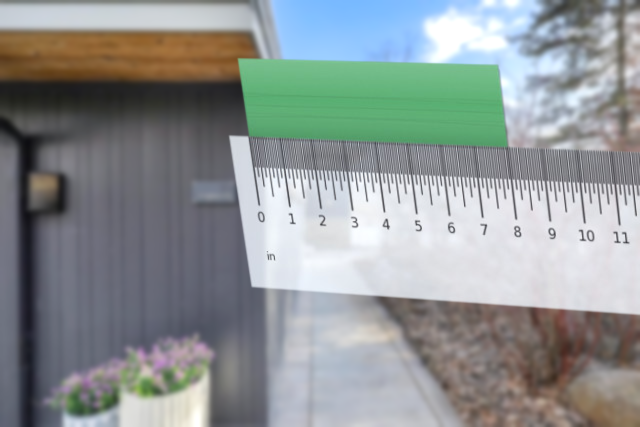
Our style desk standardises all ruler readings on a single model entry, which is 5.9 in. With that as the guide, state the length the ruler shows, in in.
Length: 8 in
